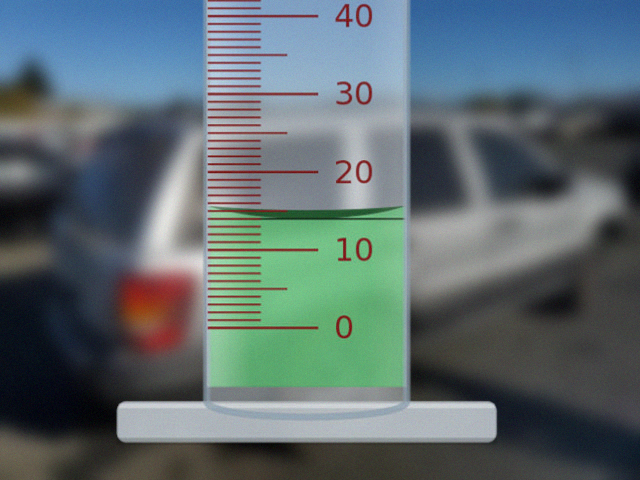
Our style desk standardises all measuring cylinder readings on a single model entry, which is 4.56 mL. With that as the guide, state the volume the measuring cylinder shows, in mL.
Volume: 14 mL
